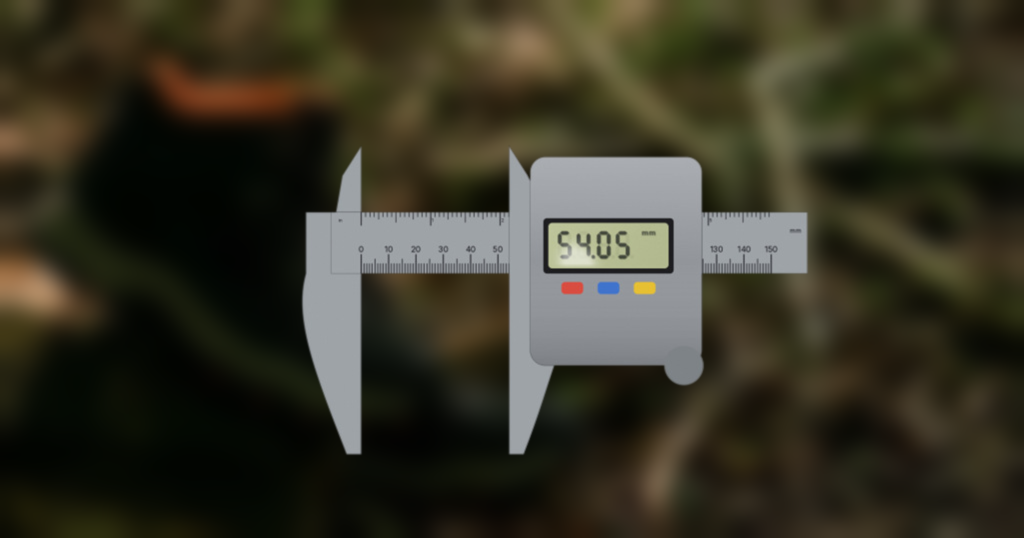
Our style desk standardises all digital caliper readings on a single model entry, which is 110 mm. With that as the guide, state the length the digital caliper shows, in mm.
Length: 54.05 mm
